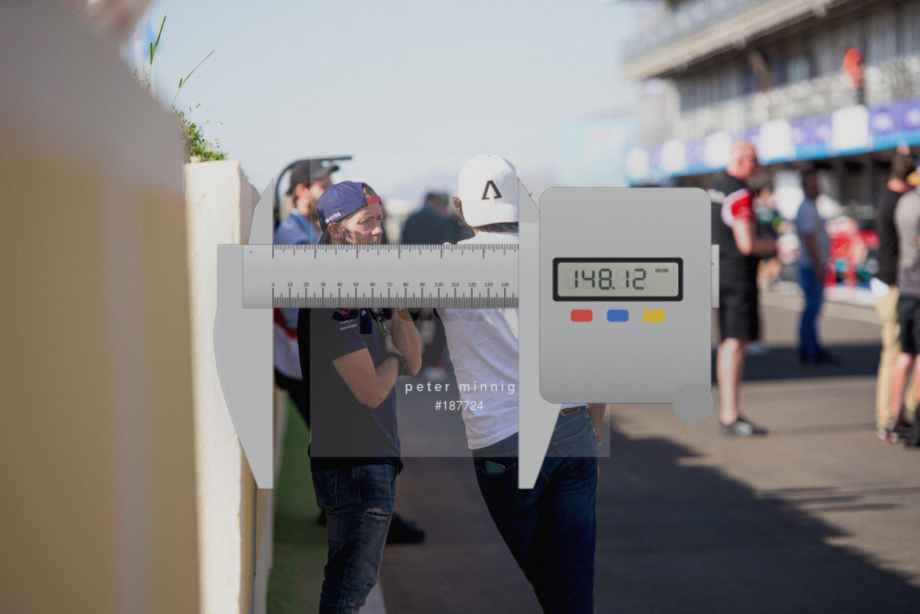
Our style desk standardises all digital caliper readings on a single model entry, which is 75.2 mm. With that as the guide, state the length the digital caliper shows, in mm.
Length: 148.12 mm
